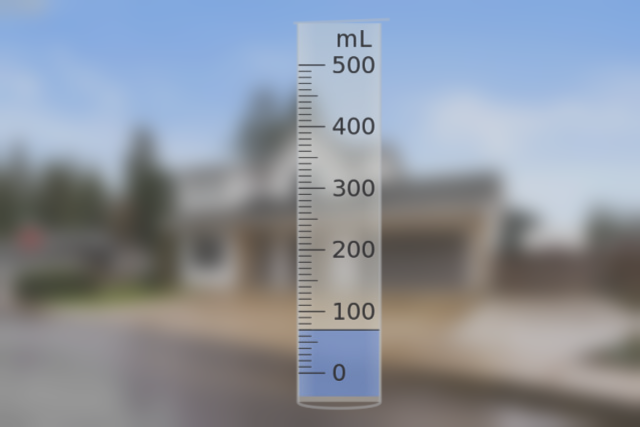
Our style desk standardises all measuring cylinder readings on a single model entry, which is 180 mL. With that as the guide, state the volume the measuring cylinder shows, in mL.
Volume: 70 mL
